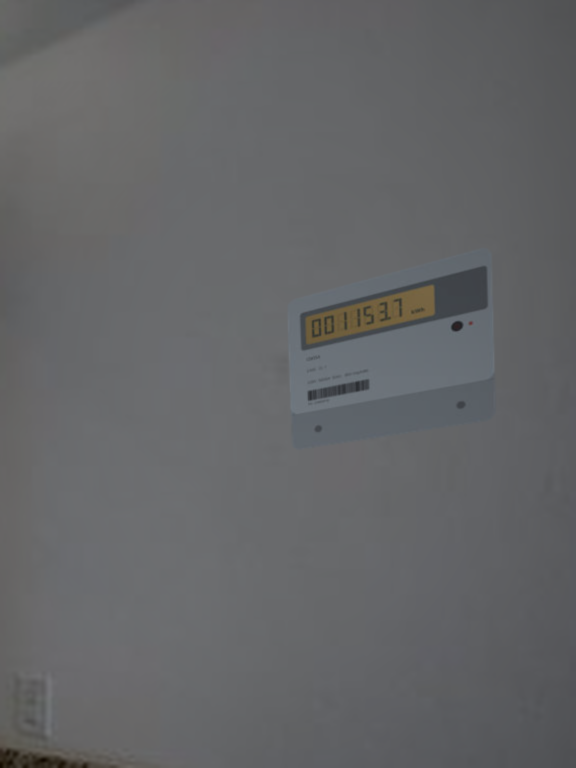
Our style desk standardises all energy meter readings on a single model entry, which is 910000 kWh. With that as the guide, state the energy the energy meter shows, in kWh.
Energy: 1153.7 kWh
